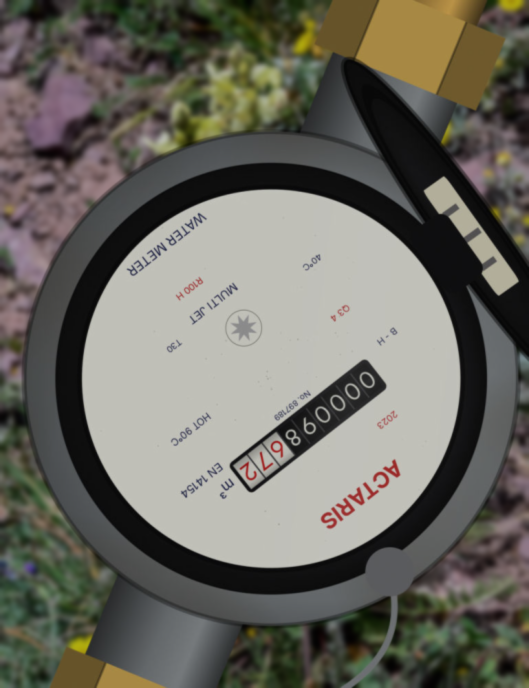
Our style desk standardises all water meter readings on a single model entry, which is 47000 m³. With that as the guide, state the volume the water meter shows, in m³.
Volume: 98.672 m³
